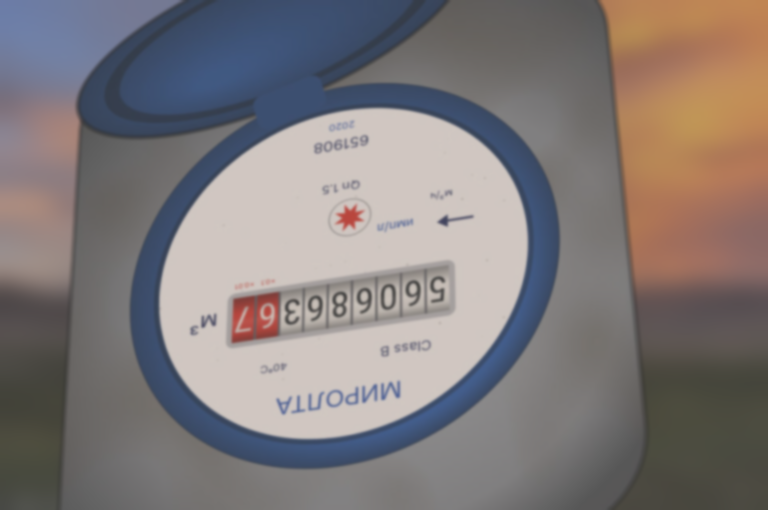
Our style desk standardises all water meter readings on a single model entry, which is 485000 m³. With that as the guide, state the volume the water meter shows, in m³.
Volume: 5606863.67 m³
